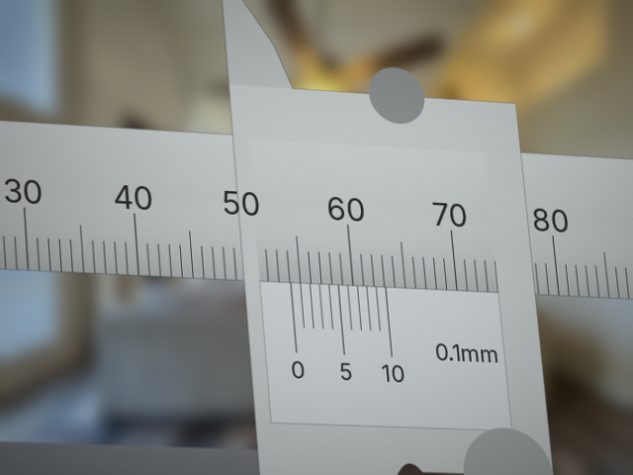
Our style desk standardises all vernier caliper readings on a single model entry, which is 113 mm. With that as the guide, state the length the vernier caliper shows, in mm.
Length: 54.1 mm
